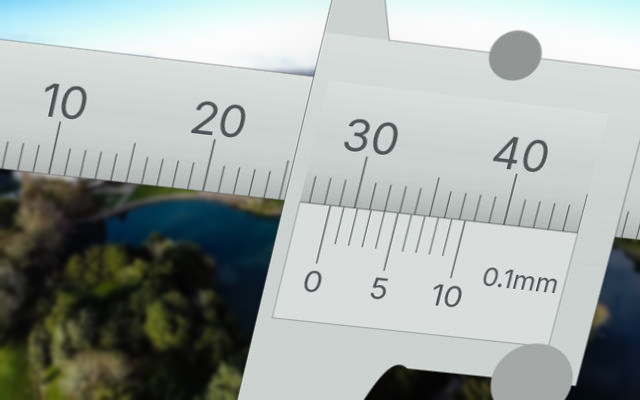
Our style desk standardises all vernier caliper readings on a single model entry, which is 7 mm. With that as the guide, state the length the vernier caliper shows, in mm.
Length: 28.4 mm
